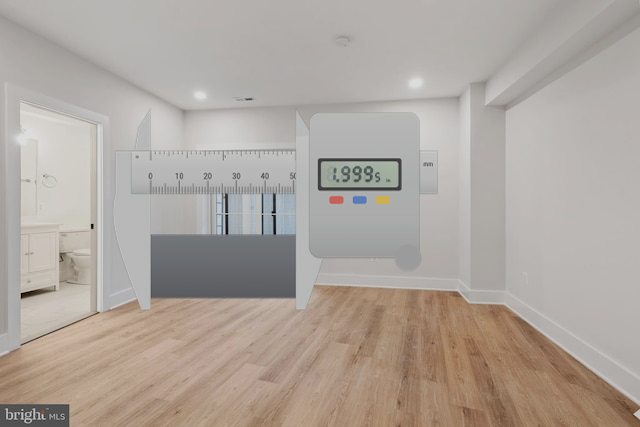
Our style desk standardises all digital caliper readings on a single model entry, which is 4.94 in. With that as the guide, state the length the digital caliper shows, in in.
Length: 1.9995 in
